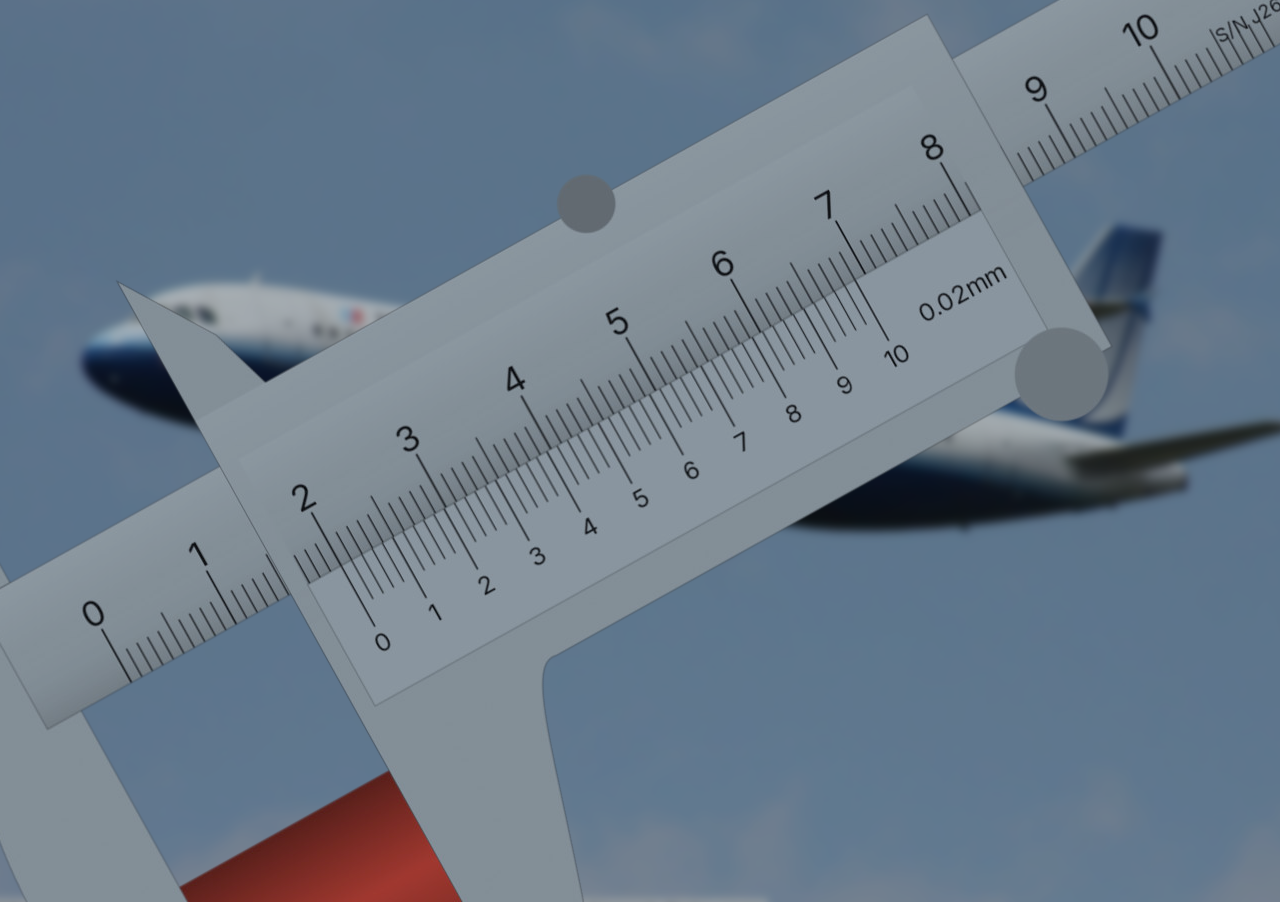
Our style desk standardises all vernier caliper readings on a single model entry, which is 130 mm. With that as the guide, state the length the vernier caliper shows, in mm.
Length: 20.0 mm
